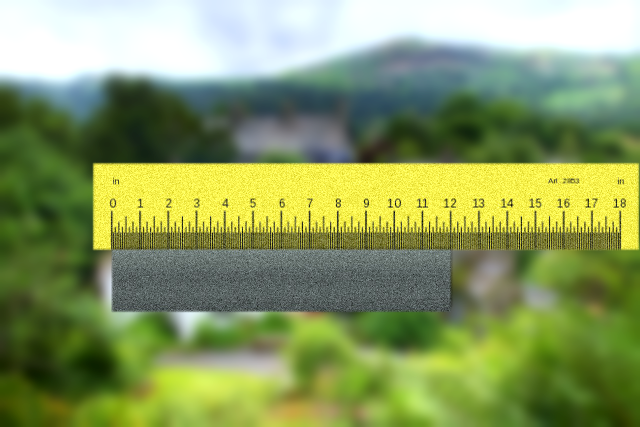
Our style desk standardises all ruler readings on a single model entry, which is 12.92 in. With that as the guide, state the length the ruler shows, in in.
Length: 12 in
